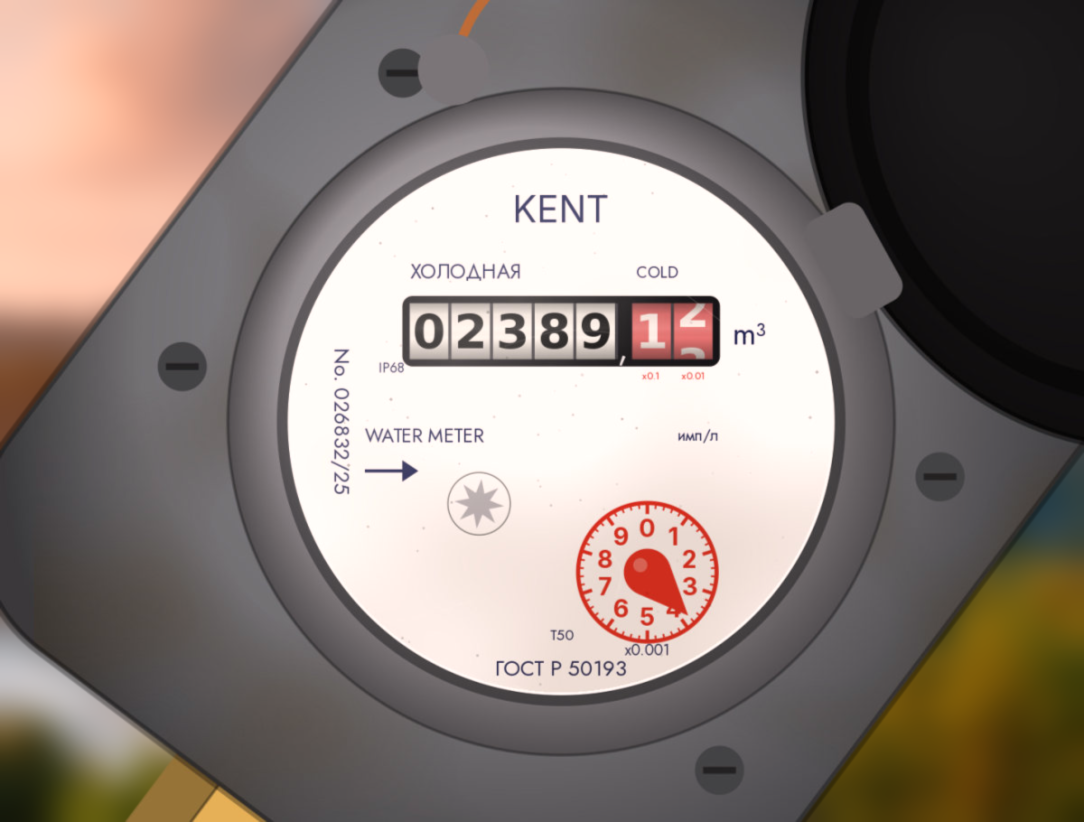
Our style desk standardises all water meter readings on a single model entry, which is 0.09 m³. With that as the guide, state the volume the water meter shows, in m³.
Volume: 2389.123 m³
